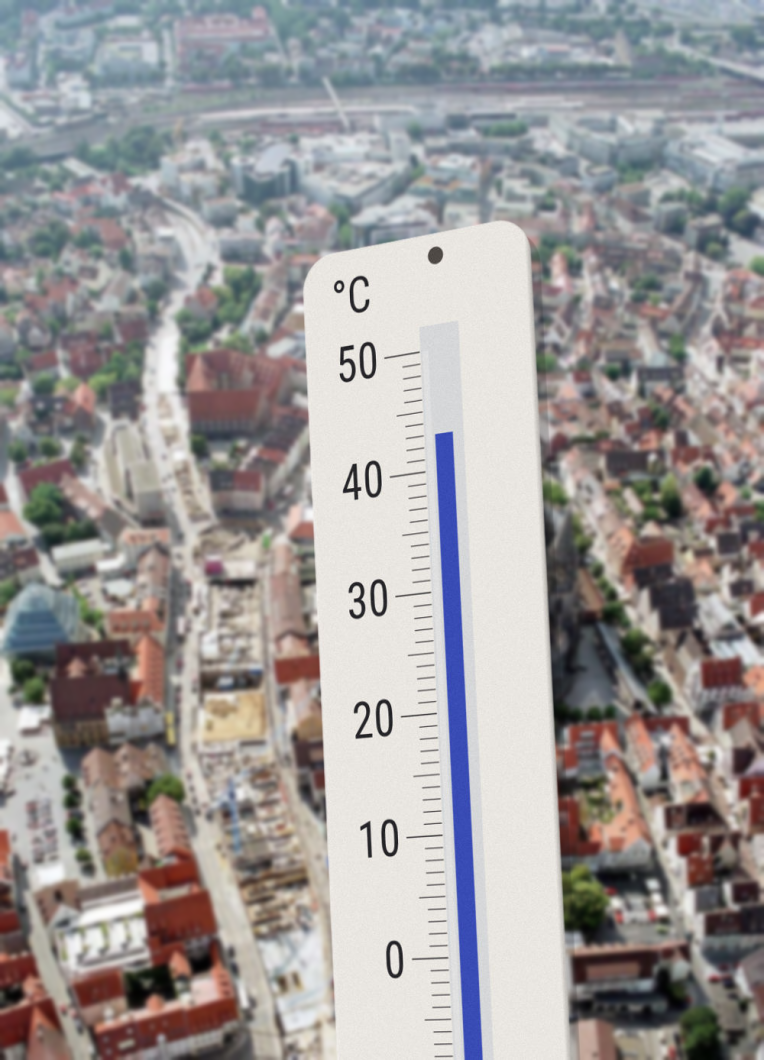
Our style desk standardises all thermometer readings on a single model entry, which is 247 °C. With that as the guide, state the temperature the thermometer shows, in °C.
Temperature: 43 °C
